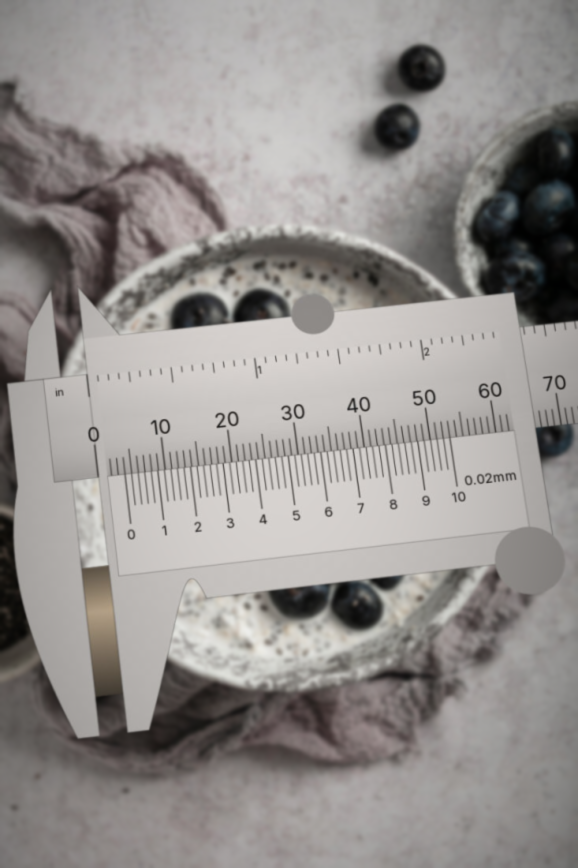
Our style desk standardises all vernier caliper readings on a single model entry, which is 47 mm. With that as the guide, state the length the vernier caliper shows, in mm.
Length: 4.0 mm
